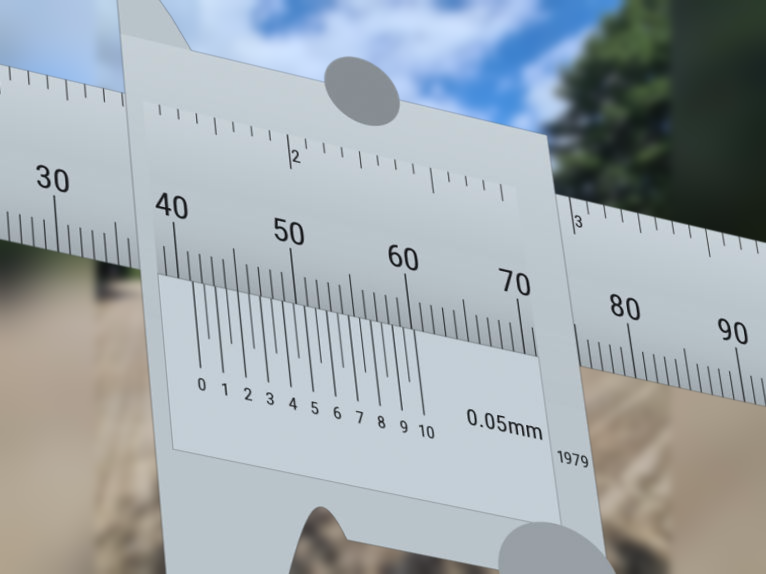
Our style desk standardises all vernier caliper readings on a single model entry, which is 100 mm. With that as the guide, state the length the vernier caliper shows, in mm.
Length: 41.2 mm
